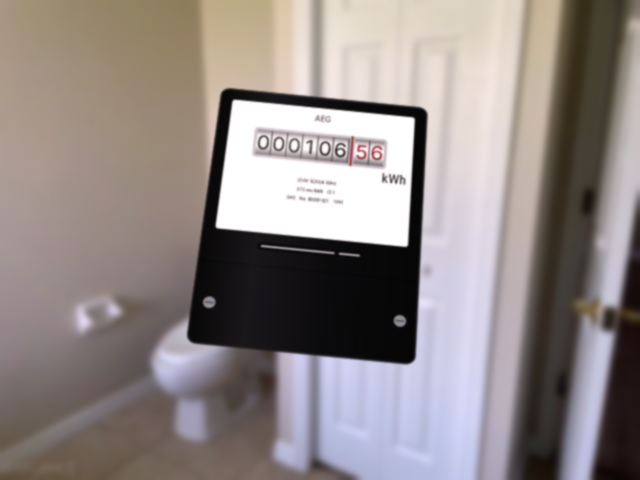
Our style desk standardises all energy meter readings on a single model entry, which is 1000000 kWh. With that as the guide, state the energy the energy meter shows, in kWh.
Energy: 106.56 kWh
